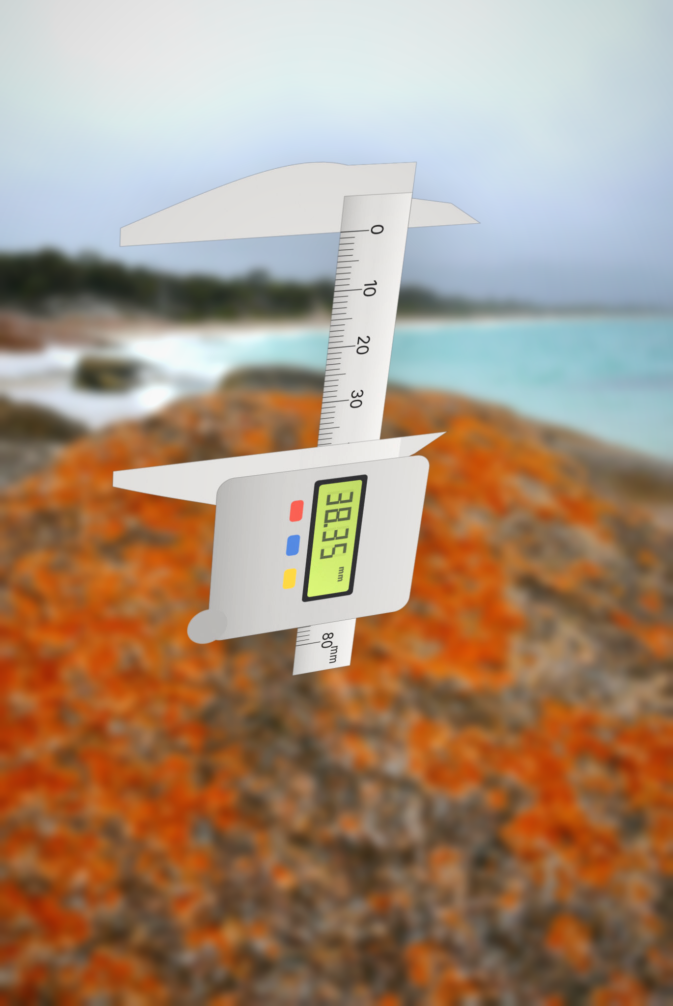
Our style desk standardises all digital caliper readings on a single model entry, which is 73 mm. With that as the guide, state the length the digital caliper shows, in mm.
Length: 38.35 mm
